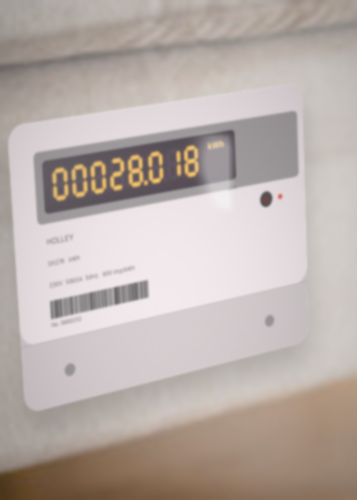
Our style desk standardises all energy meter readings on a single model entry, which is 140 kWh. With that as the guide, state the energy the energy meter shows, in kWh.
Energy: 28.018 kWh
